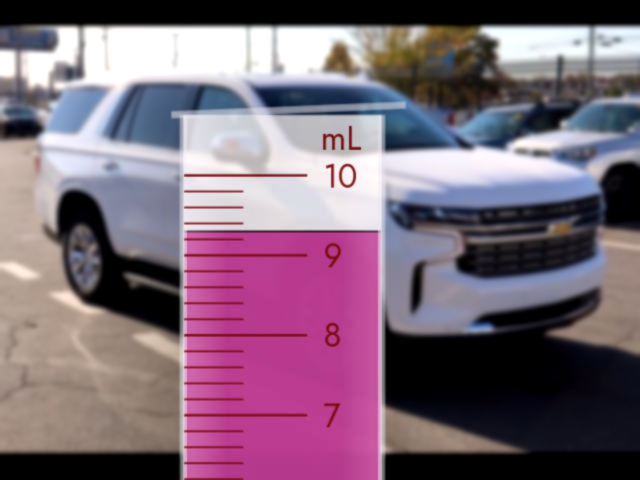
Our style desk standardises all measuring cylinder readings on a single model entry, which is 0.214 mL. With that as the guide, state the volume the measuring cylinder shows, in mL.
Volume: 9.3 mL
